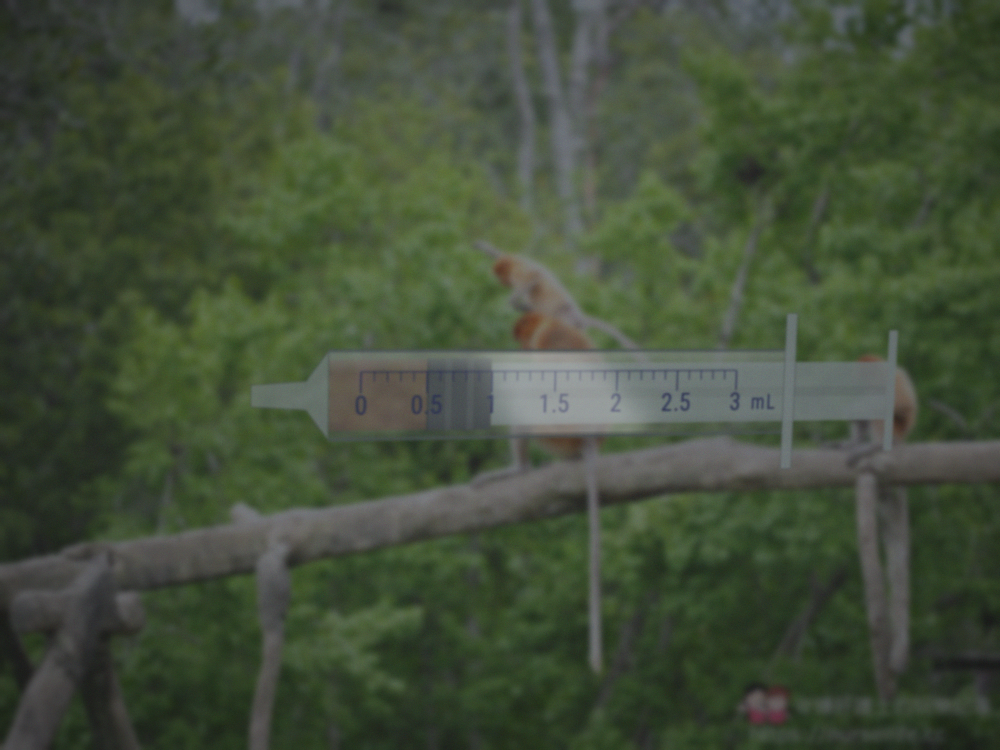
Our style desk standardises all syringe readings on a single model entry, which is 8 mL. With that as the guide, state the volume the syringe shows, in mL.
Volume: 0.5 mL
